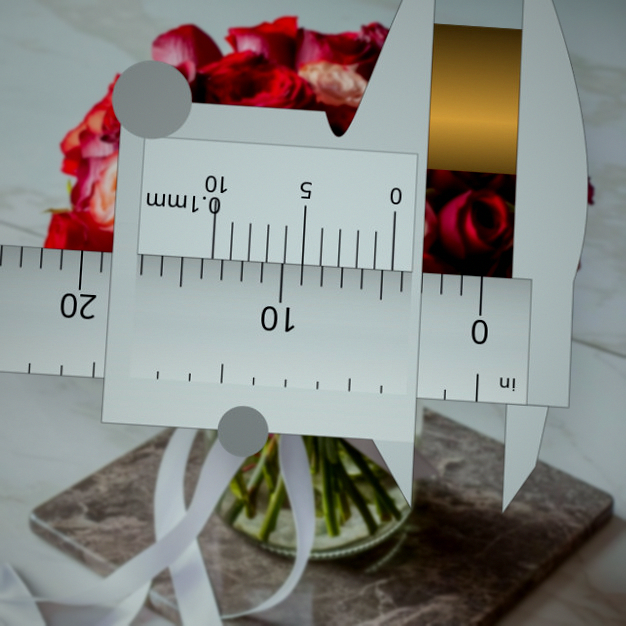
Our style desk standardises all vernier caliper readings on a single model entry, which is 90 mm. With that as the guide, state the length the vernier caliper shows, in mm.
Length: 4.5 mm
